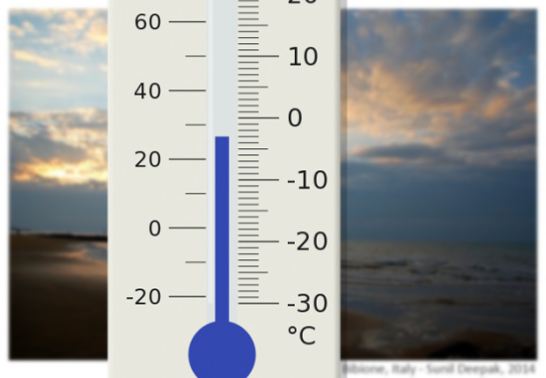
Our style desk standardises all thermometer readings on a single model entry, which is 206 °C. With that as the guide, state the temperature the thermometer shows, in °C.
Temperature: -3 °C
